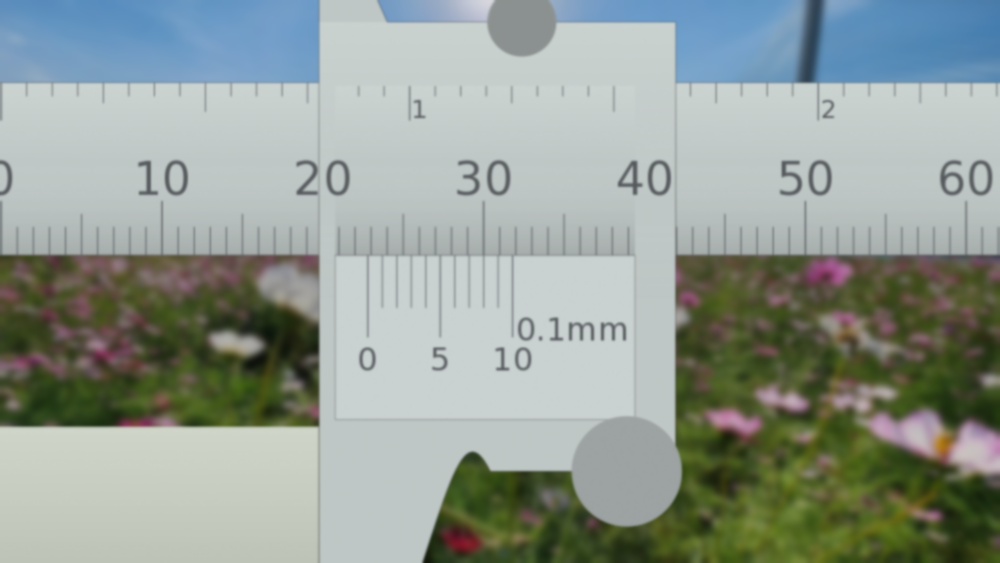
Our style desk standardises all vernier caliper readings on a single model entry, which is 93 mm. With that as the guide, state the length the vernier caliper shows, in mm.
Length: 22.8 mm
